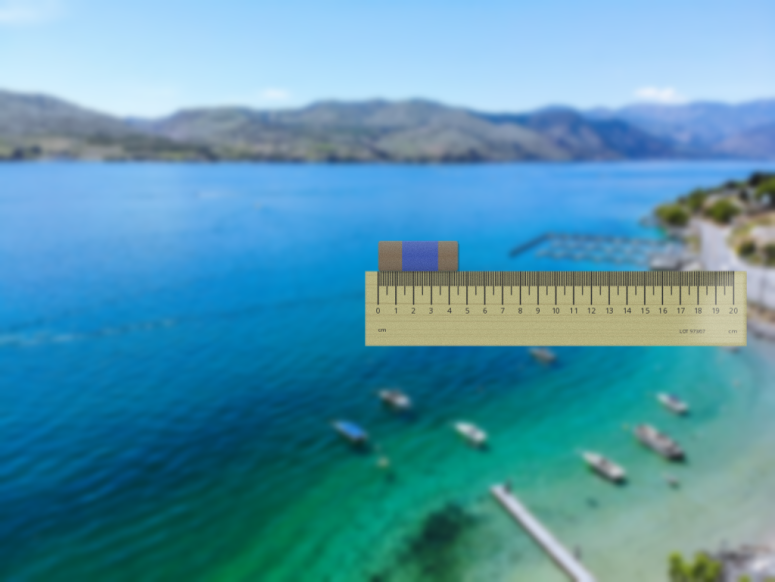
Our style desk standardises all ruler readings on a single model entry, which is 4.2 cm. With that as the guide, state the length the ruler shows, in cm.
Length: 4.5 cm
